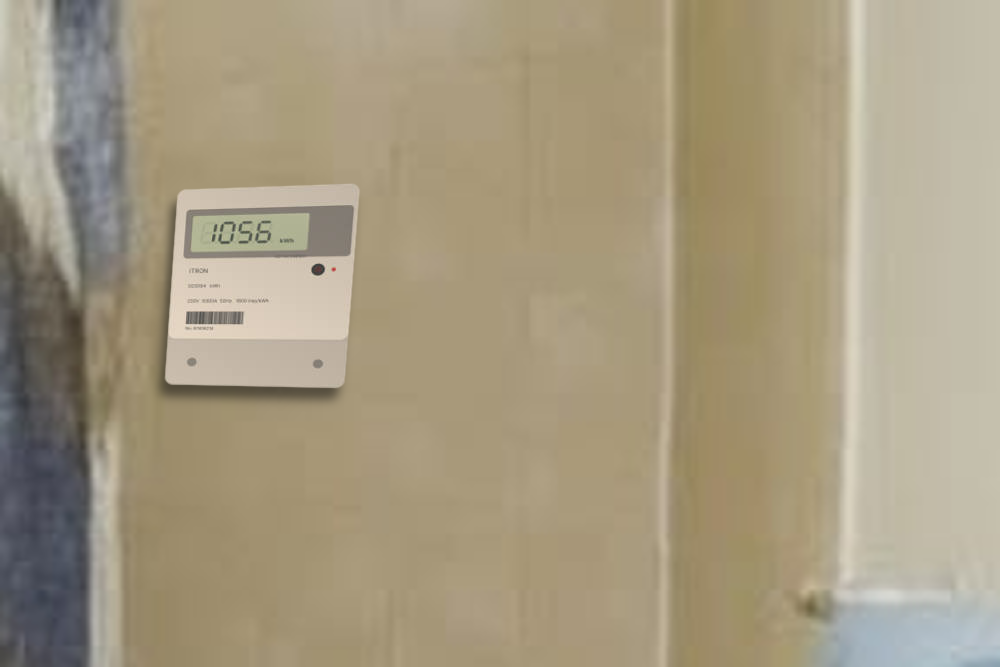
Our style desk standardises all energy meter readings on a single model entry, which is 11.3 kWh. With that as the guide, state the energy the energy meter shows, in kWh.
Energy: 1056 kWh
